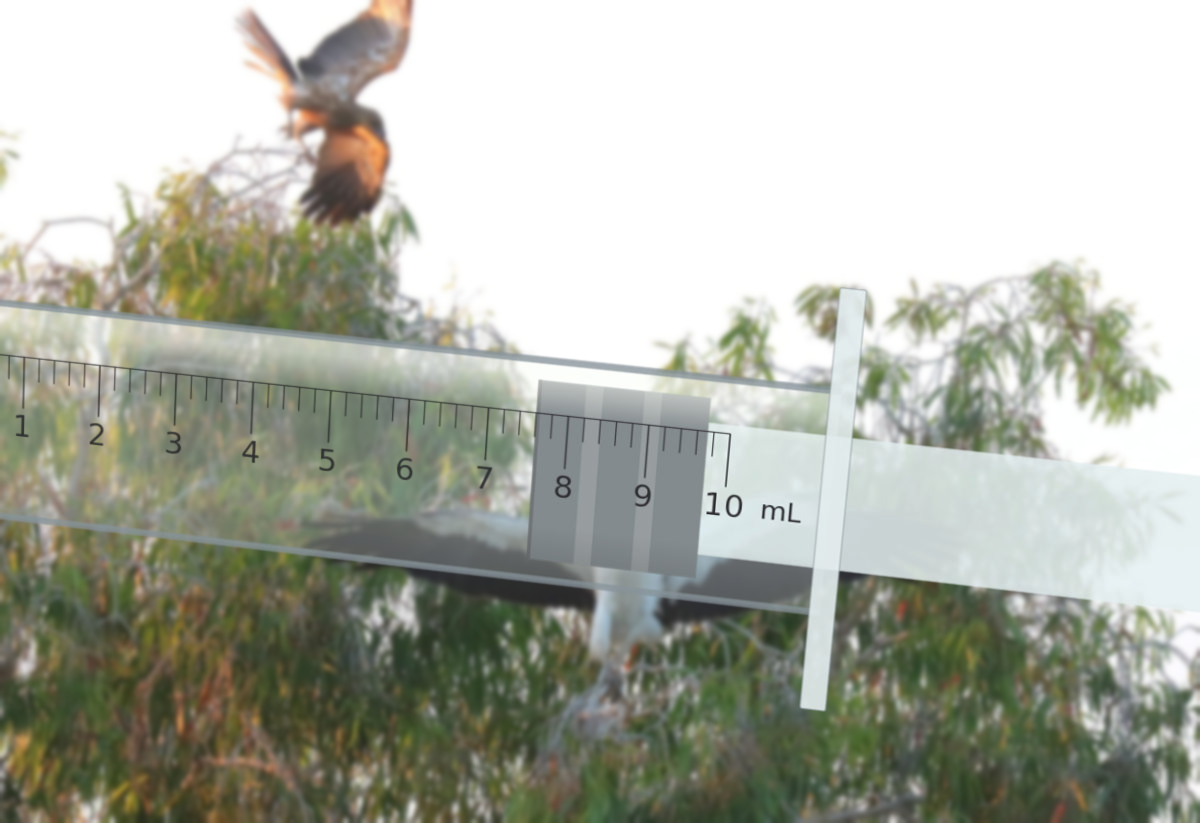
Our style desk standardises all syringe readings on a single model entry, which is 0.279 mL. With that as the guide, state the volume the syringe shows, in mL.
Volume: 7.6 mL
